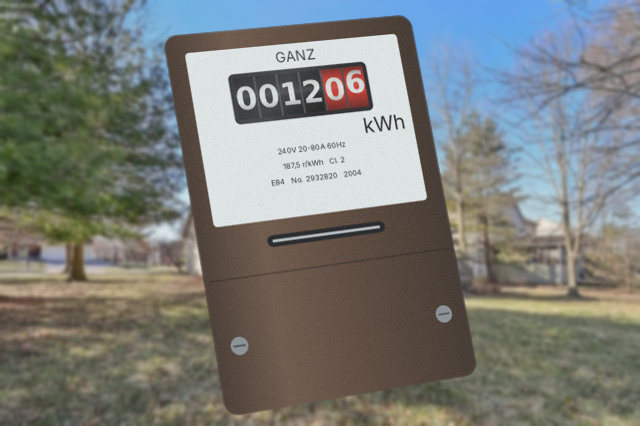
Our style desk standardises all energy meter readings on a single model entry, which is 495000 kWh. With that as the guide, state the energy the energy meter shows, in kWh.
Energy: 12.06 kWh
